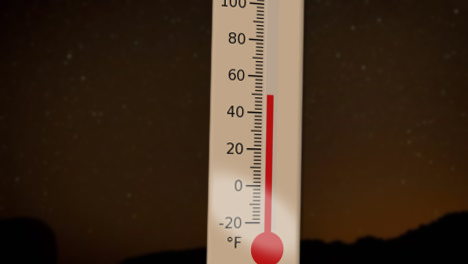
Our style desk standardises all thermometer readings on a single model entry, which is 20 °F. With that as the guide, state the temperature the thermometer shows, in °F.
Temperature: 50 °F
